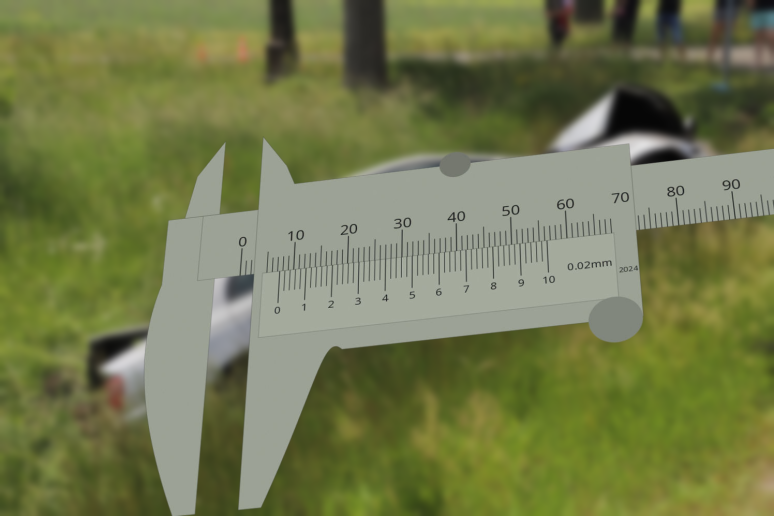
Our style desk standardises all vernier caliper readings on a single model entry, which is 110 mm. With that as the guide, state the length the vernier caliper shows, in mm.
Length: 7.4 mm
